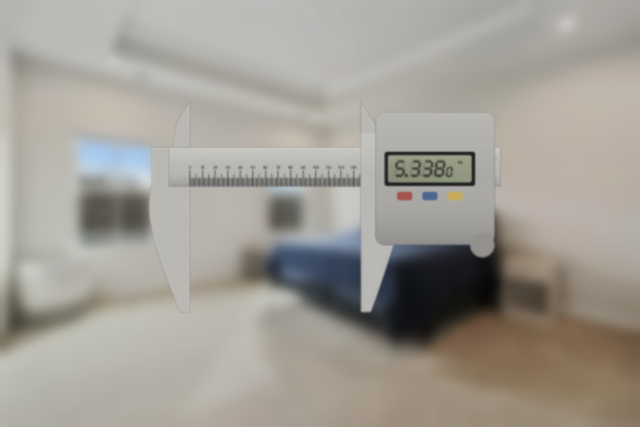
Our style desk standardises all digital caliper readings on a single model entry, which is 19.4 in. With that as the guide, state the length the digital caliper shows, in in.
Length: 5.3380 in
